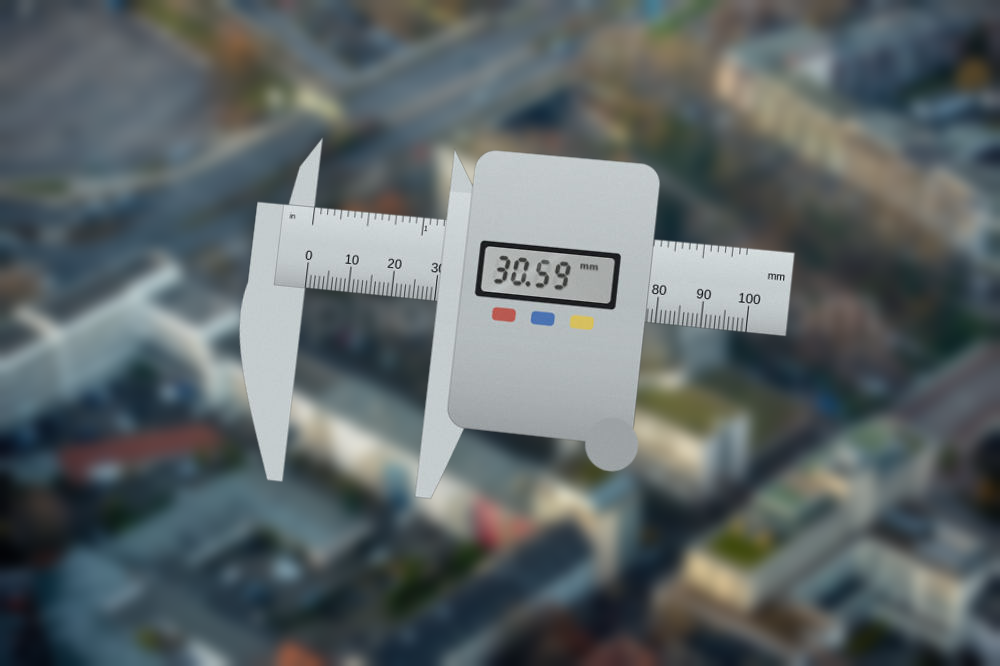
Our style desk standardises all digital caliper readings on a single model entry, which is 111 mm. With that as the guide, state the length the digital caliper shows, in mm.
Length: 30.59 mm
